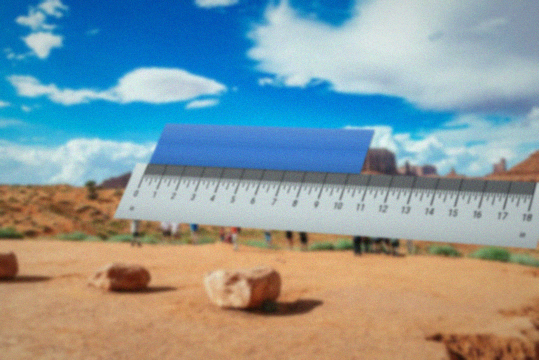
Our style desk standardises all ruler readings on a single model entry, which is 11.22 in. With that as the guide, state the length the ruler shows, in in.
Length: 10.5 in
